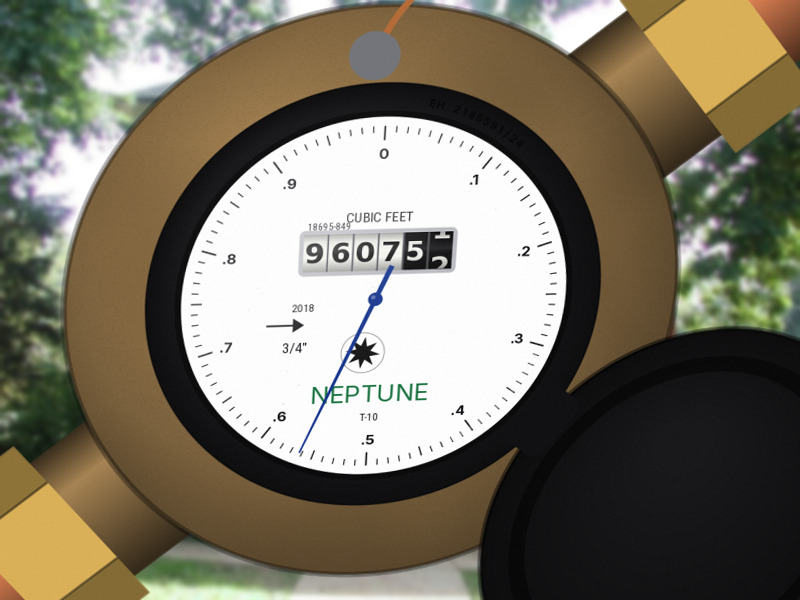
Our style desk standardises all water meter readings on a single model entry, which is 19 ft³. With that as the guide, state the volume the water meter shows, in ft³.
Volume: 960751.56 ft³
